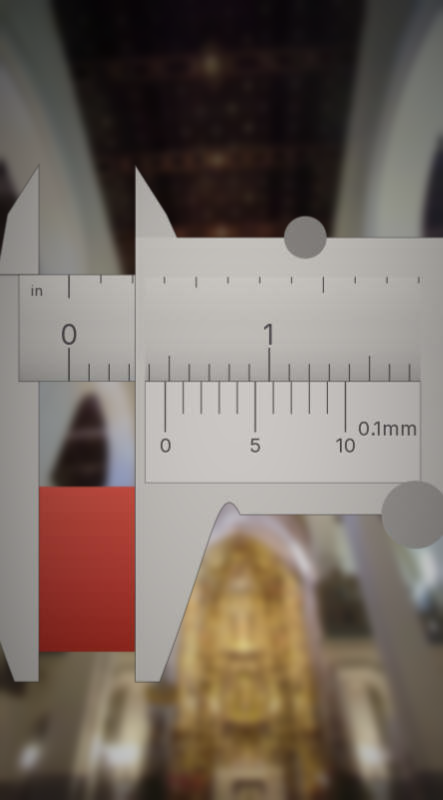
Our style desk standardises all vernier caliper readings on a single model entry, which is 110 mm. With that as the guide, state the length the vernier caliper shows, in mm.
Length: 4.8 mm
